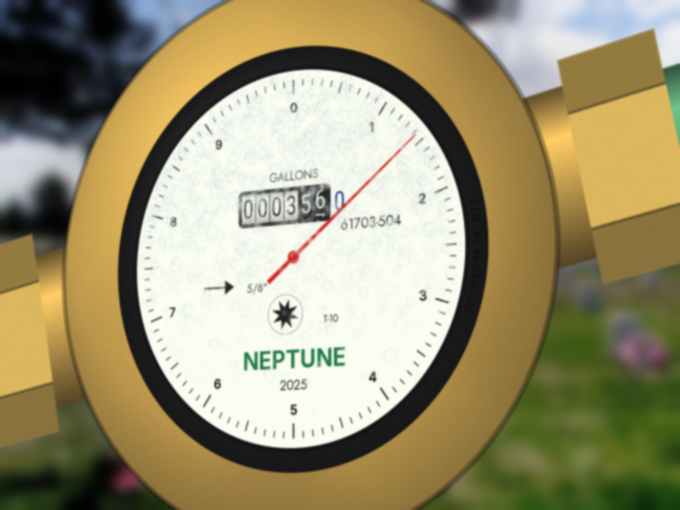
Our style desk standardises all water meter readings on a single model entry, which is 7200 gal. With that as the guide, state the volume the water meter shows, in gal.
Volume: 3561.4 gal
